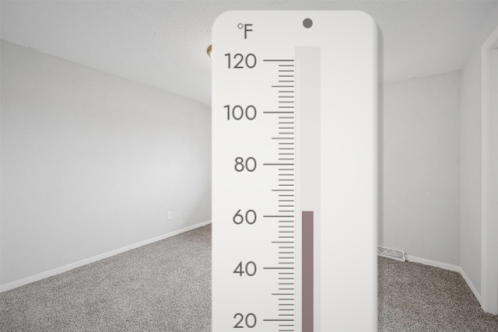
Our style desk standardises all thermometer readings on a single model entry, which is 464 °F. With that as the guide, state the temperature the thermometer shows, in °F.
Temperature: 62 °F
